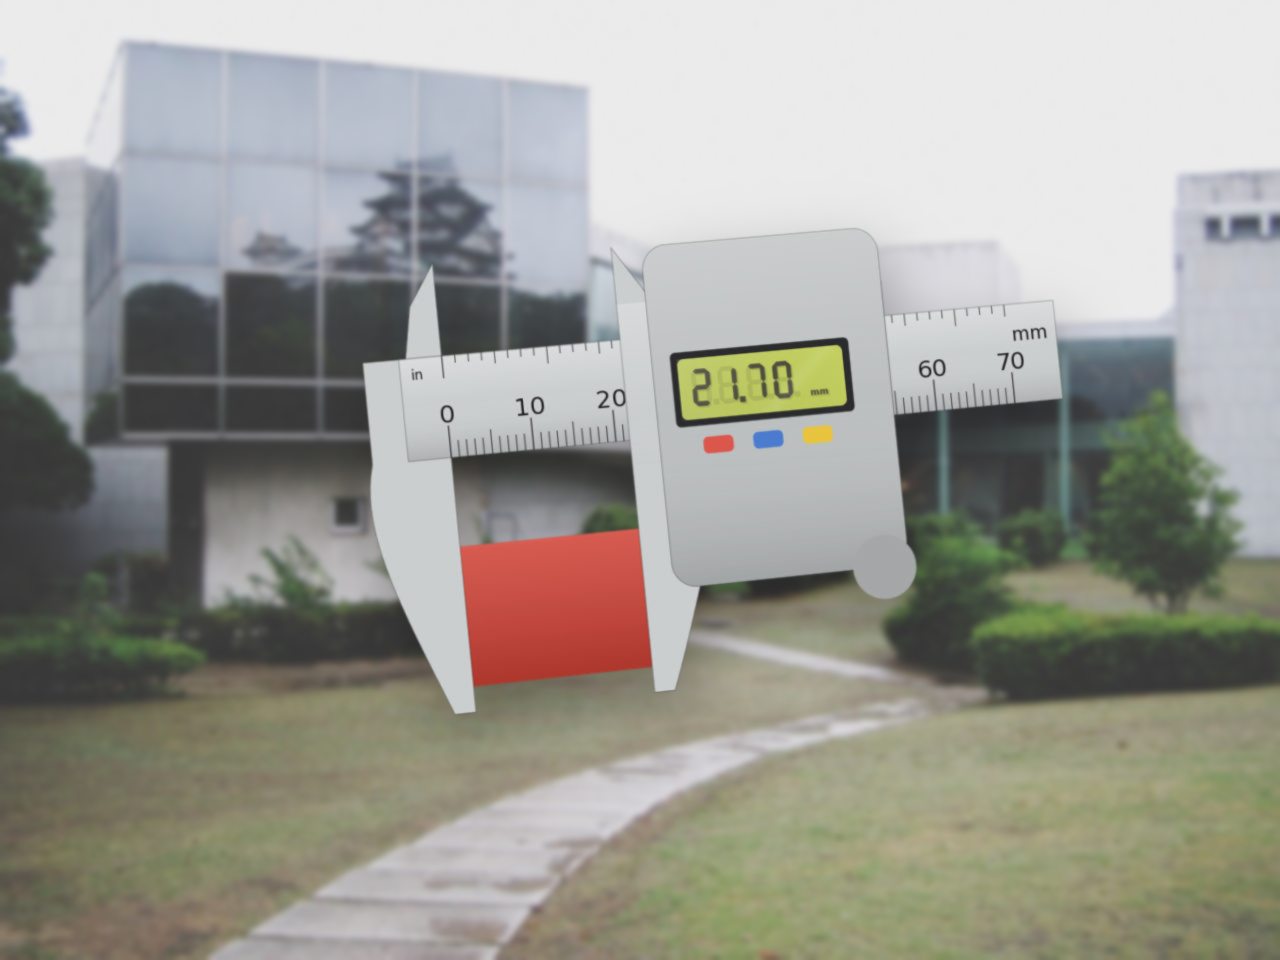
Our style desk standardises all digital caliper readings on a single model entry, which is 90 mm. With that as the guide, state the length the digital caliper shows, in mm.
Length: 21.70 mm
